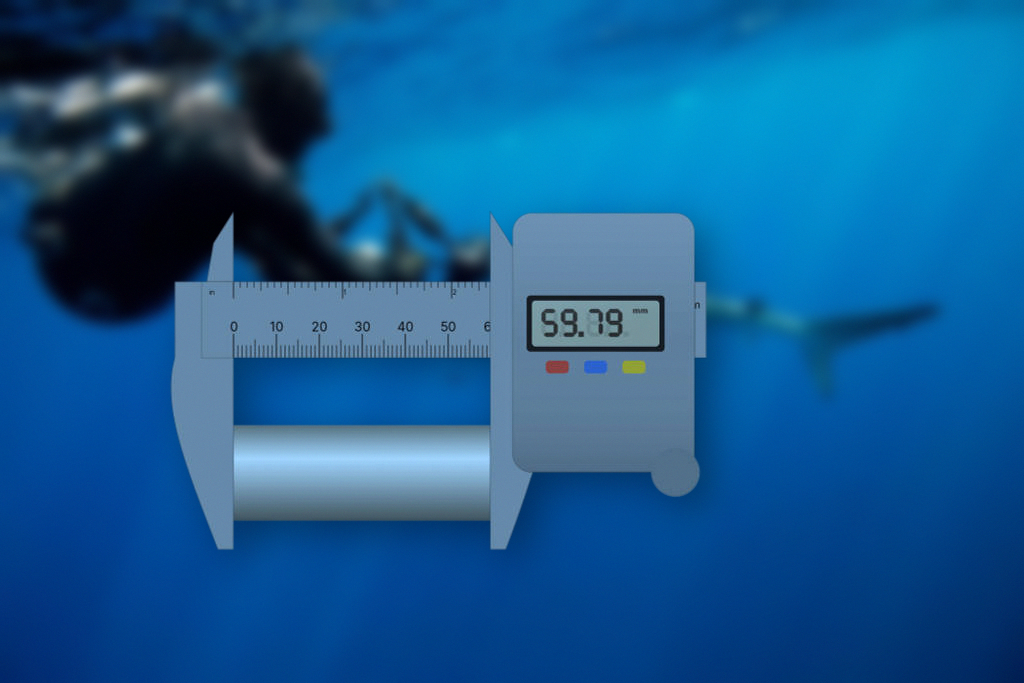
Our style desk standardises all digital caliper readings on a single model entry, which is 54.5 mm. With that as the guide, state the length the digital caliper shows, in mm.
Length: 59.79 mm
